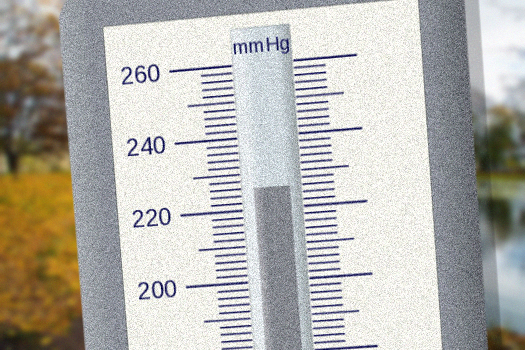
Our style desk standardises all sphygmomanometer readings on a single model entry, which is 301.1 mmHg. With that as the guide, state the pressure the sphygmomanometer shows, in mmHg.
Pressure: 226 mmHg
